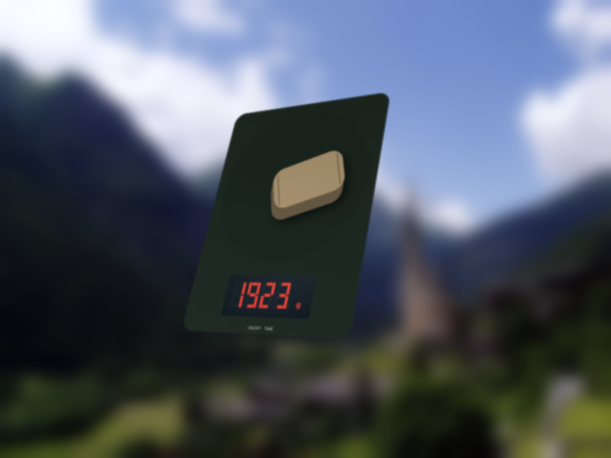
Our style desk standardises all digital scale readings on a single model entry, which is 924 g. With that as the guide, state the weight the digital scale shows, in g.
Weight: 1923 g
